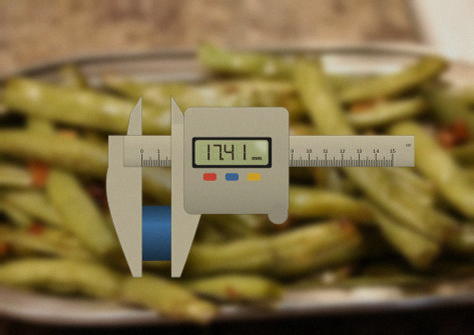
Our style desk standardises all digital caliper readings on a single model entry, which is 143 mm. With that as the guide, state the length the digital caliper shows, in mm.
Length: 17.41 mm
